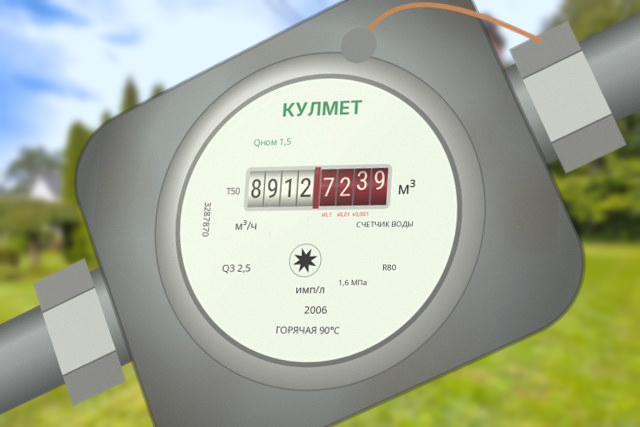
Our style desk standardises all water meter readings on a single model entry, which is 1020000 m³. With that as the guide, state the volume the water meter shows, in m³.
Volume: 8912.7239 m³
